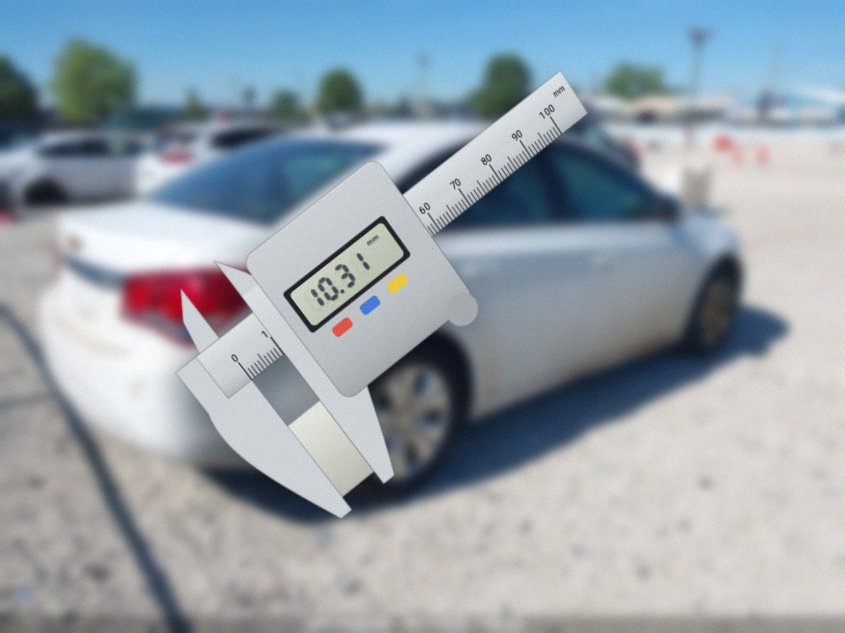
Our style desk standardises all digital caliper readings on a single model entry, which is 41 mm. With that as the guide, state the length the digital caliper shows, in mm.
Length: 10.31 mm
